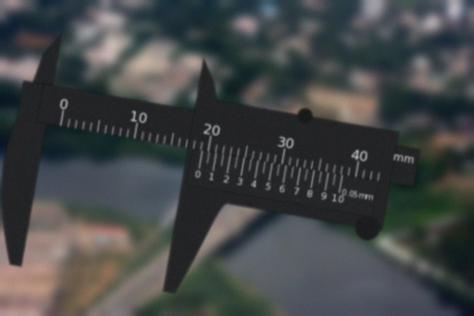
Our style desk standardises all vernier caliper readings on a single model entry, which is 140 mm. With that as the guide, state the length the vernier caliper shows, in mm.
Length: 19.2 mm
